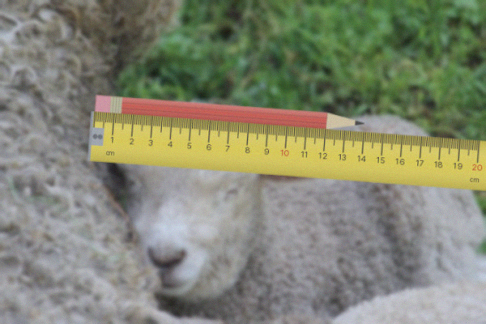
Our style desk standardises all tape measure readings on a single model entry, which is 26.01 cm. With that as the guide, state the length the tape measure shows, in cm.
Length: 14 cm
